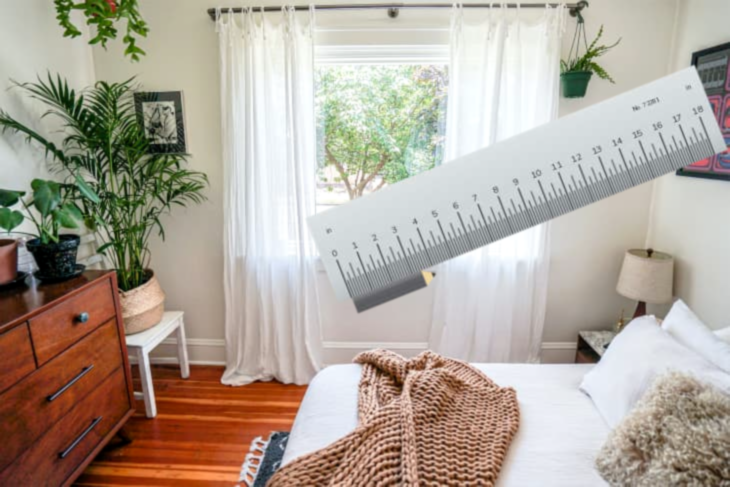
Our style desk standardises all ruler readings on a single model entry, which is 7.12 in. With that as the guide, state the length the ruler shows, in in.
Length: 4 in
